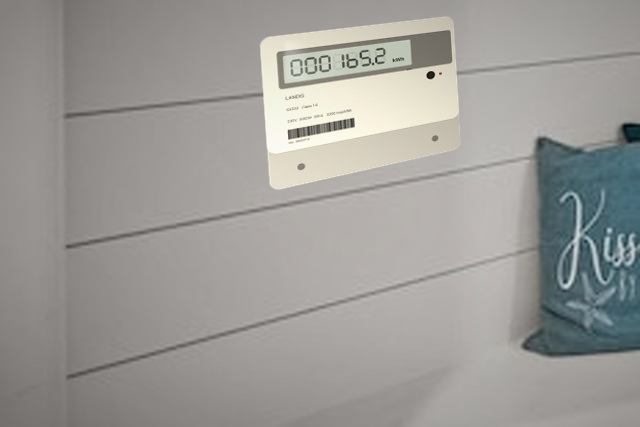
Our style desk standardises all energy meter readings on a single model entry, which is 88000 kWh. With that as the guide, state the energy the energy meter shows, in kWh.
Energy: 165.2 kWh
